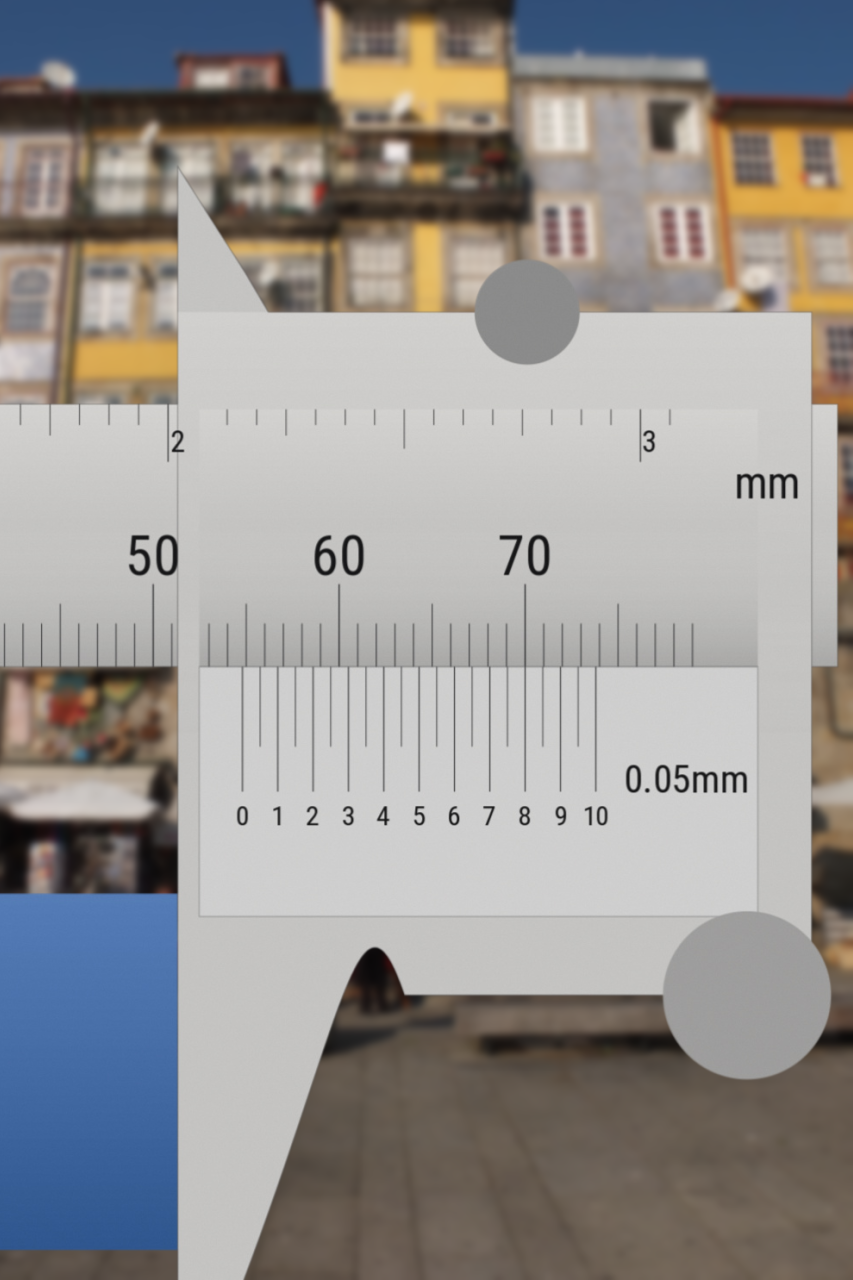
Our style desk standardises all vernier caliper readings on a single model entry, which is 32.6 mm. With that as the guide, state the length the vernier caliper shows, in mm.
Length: 54.8 mm
